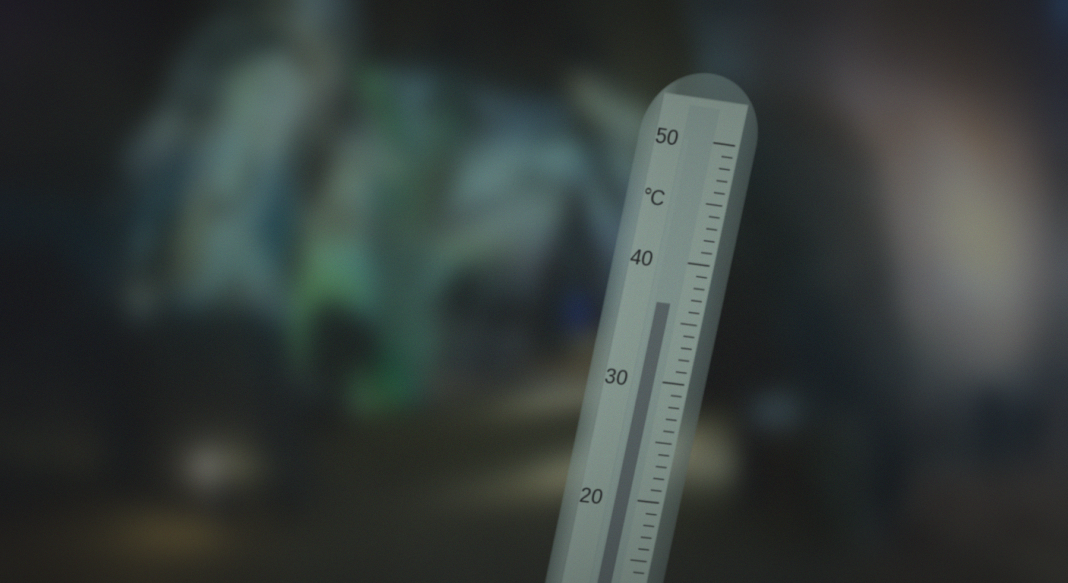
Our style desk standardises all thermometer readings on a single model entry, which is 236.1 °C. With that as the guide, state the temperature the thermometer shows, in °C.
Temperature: 36.5 °C
